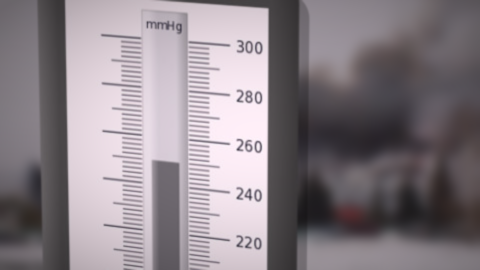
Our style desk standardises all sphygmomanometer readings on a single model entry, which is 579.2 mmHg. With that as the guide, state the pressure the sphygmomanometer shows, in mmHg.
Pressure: 250 mmHg
